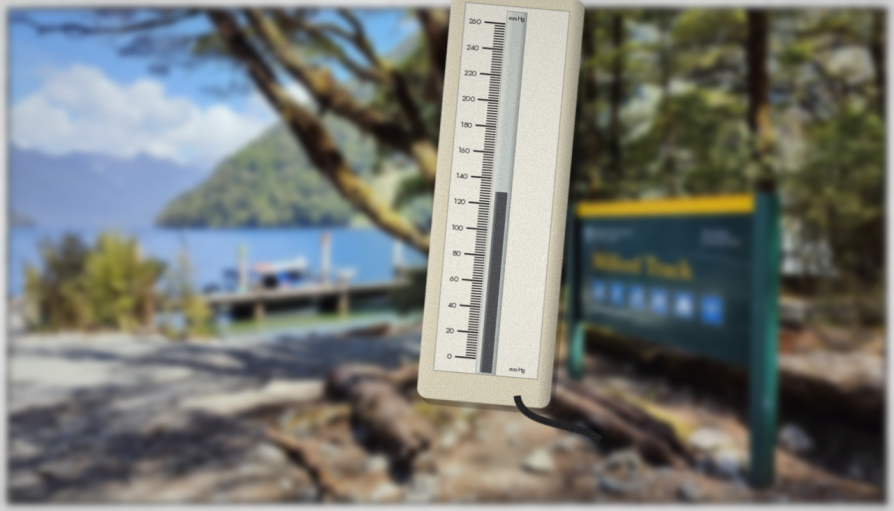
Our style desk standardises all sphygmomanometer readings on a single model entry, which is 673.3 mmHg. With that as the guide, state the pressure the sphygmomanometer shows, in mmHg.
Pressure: 130 mmHg
